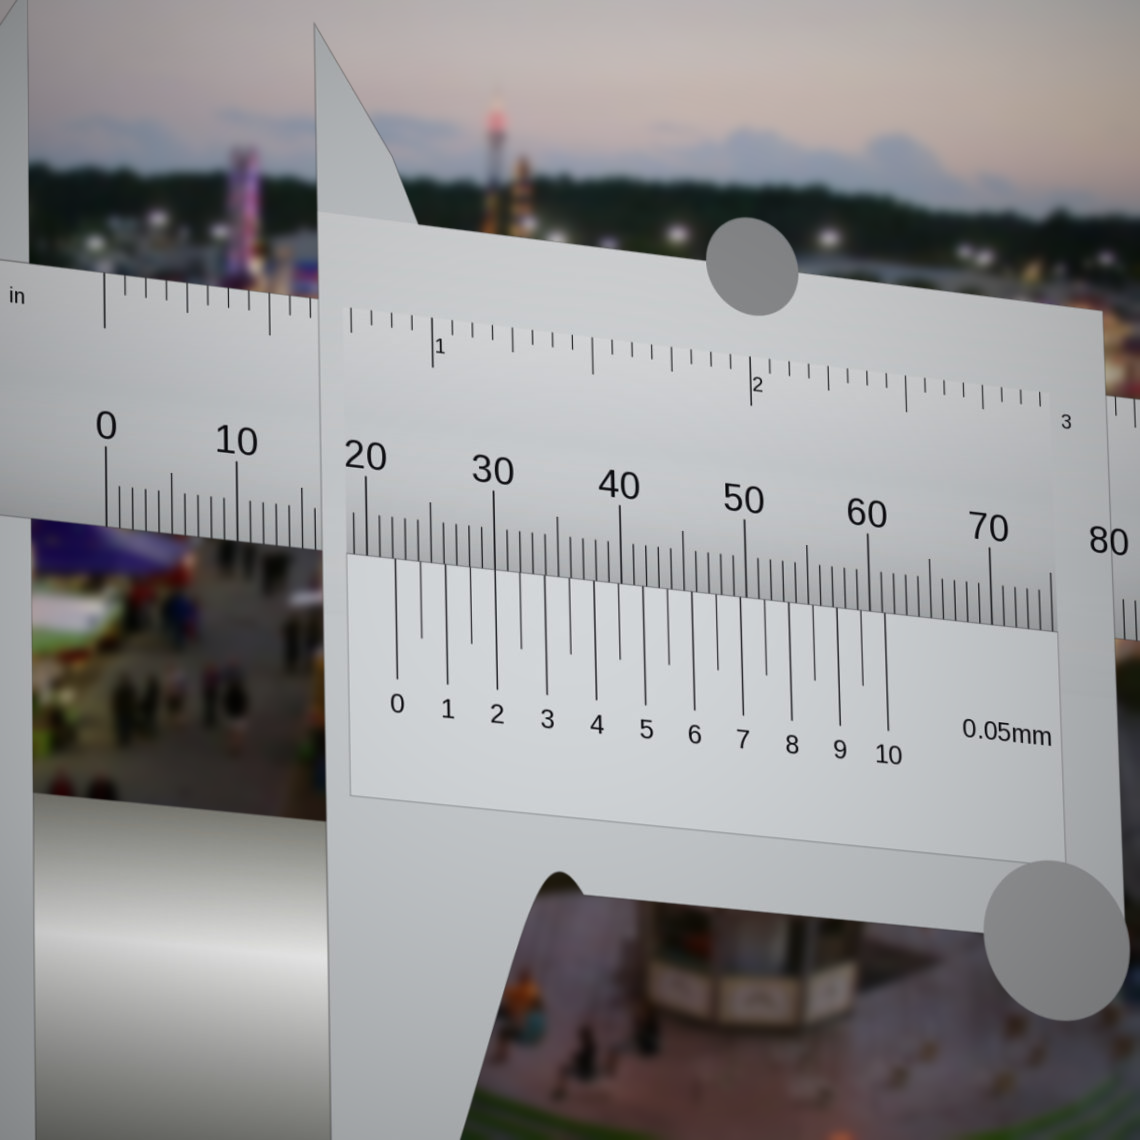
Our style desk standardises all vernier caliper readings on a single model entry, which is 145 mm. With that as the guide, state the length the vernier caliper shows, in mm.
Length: 22.2 mm
